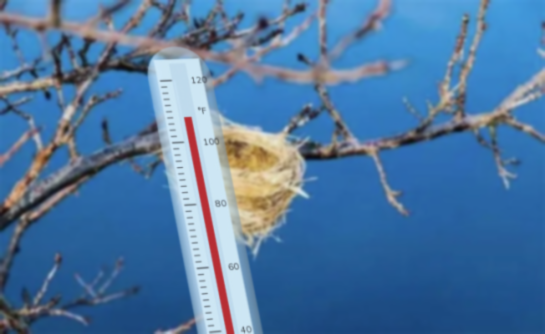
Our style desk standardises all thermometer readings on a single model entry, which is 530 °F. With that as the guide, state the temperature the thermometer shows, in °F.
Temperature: 108 °F
